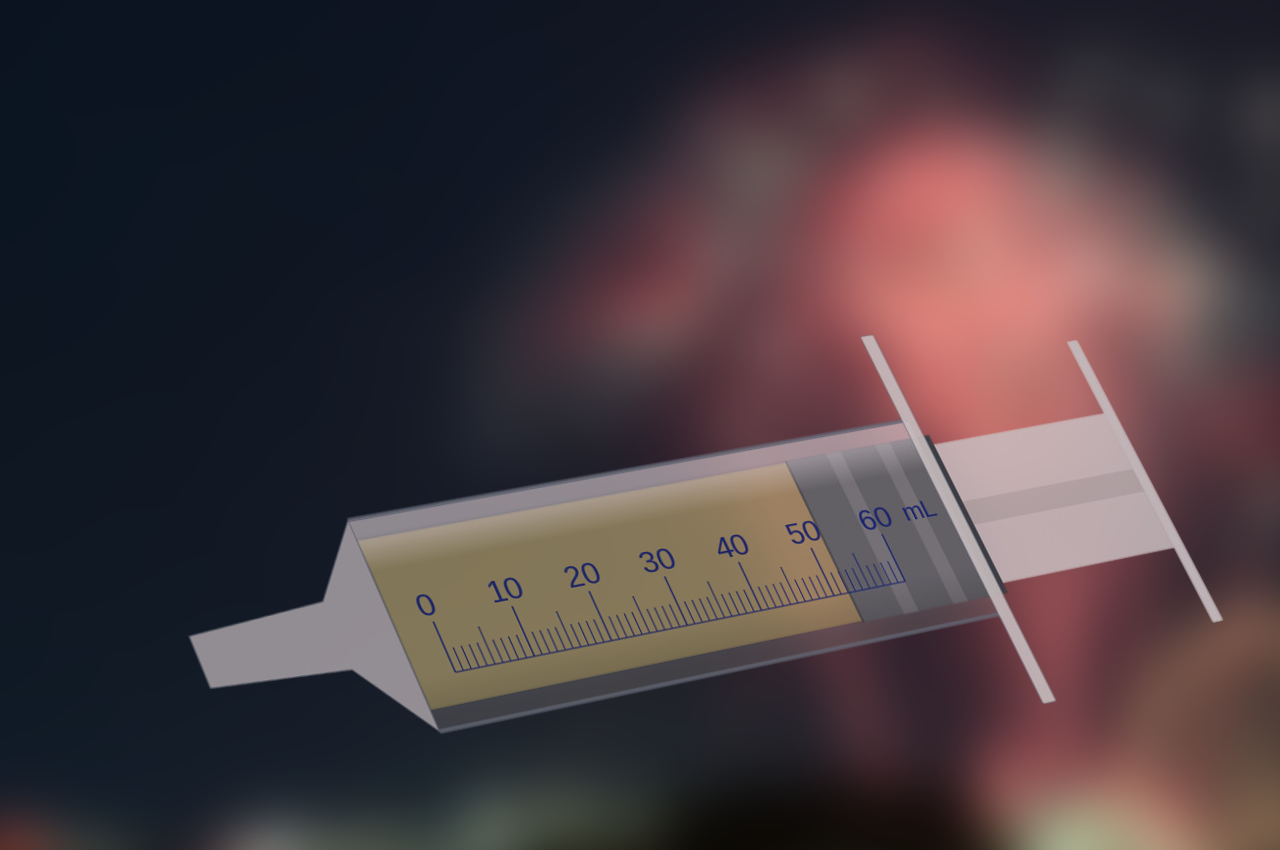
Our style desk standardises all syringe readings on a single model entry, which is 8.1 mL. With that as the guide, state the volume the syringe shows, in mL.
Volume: 52 mL
